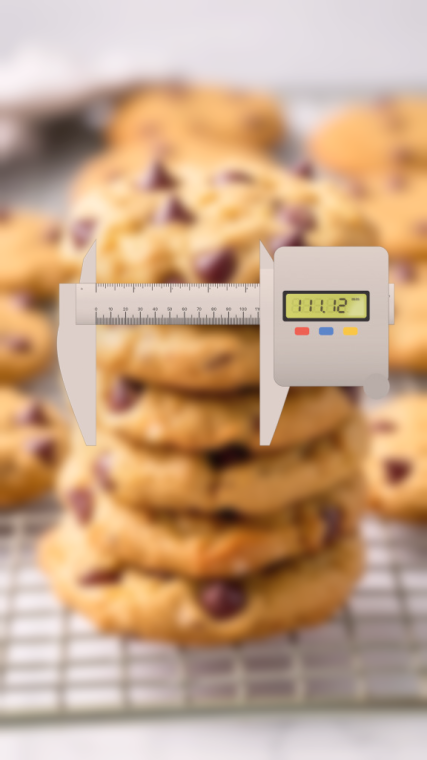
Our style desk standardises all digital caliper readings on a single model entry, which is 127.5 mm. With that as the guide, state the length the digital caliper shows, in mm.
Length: 111.12 mm
